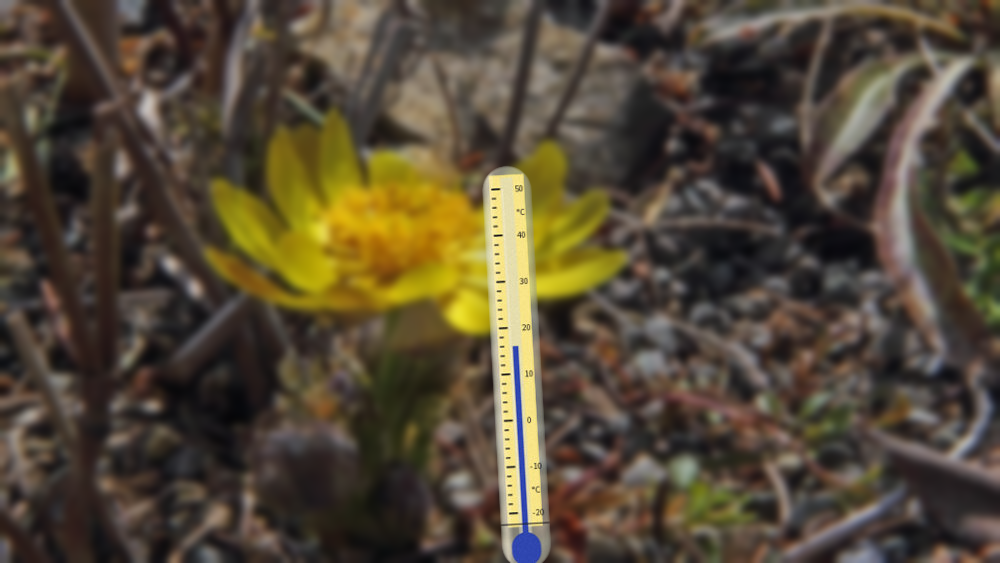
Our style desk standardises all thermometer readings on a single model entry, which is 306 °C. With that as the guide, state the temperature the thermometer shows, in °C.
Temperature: 16 °C
